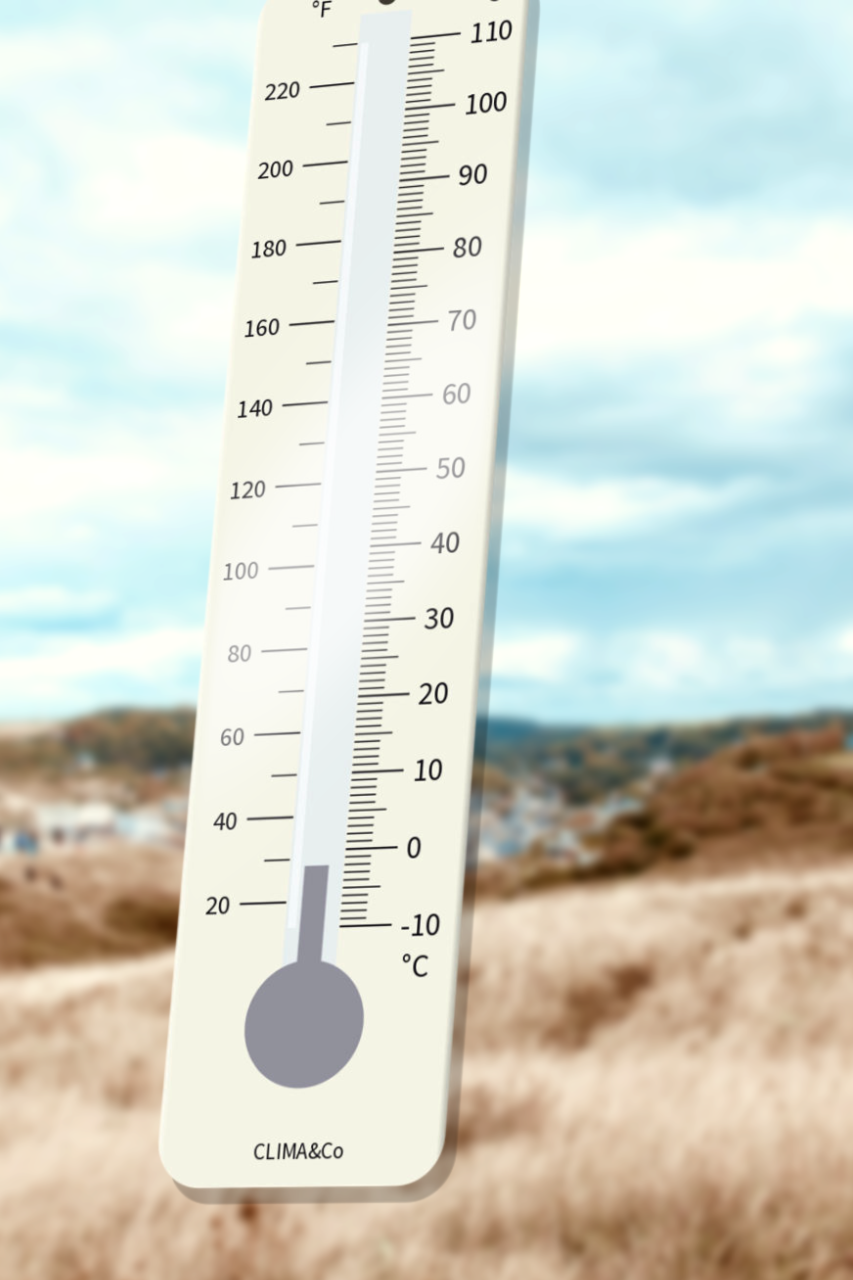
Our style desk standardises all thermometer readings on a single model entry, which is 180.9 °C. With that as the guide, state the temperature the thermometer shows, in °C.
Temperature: -2 °C
